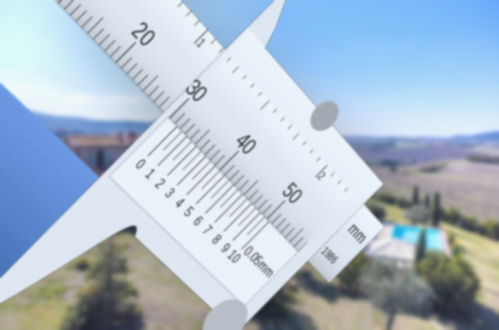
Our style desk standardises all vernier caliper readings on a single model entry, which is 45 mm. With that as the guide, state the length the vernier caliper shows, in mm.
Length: 31.5 mm
